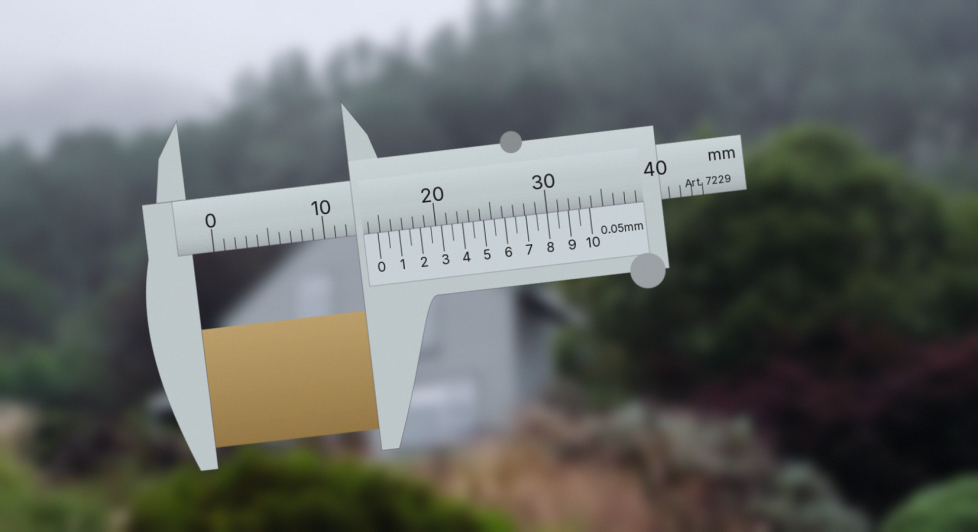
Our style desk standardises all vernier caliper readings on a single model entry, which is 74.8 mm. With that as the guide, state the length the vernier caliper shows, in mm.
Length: 14.8 mm
